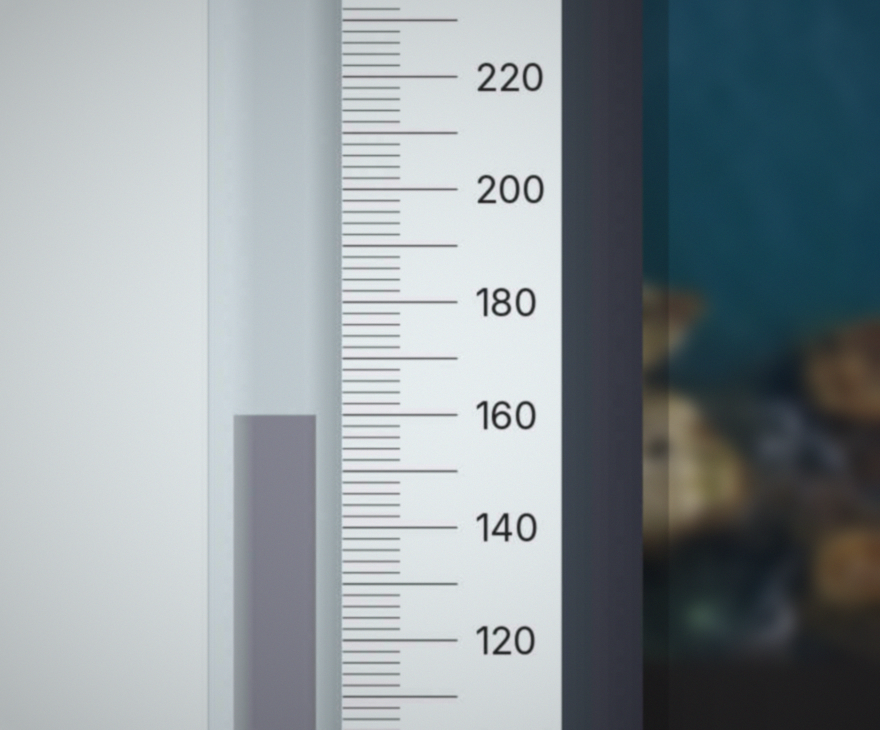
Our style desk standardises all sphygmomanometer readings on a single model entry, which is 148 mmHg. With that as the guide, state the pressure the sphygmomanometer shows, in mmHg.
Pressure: 160 mmHg
